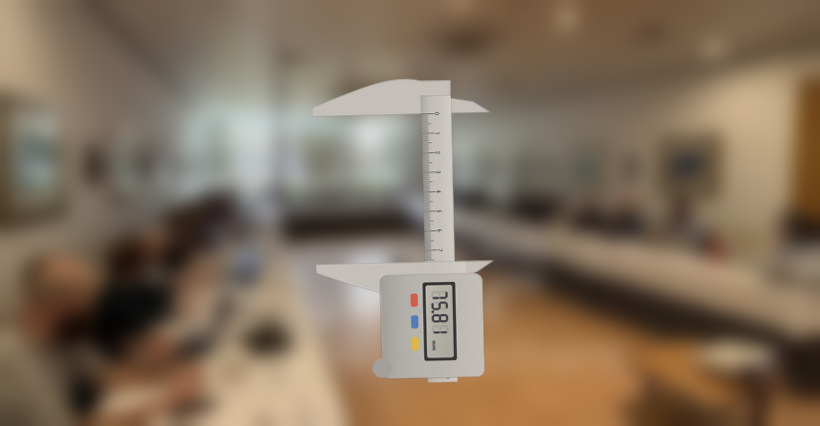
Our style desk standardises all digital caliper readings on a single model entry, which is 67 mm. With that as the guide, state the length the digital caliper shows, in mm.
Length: 75.81 mm
